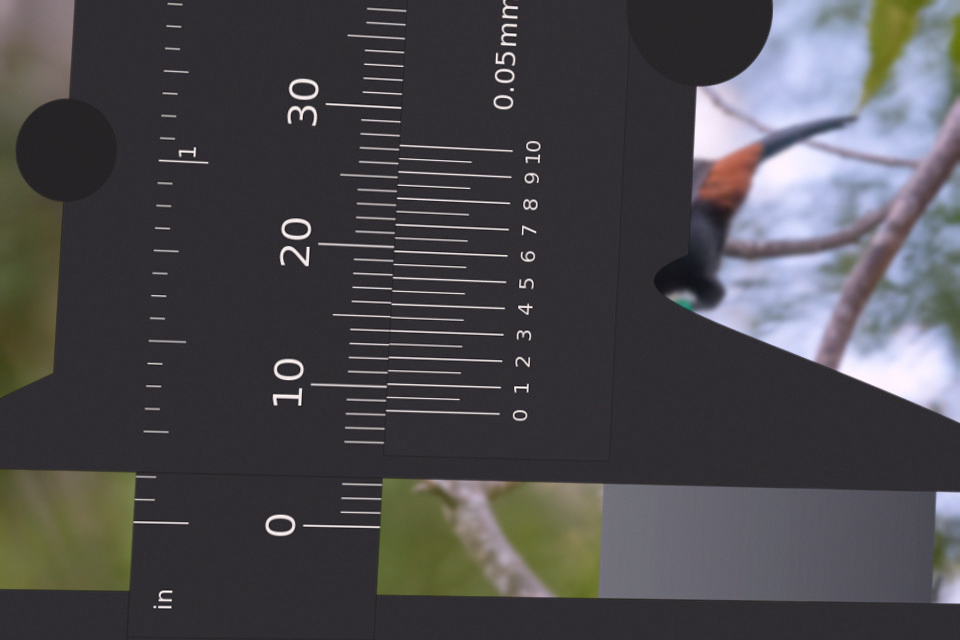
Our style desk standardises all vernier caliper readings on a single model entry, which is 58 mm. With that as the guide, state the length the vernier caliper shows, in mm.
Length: 8.3 mm
